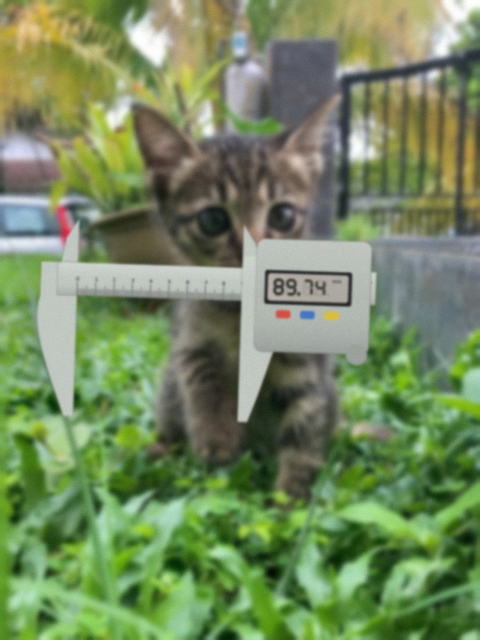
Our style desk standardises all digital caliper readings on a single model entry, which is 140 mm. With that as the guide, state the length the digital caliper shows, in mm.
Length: 89.74 mm
